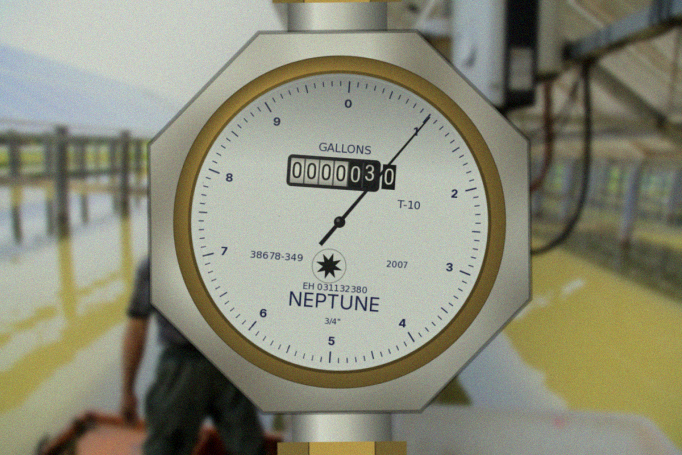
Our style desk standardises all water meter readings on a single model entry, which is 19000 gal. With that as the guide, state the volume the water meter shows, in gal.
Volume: 31.0 gal
